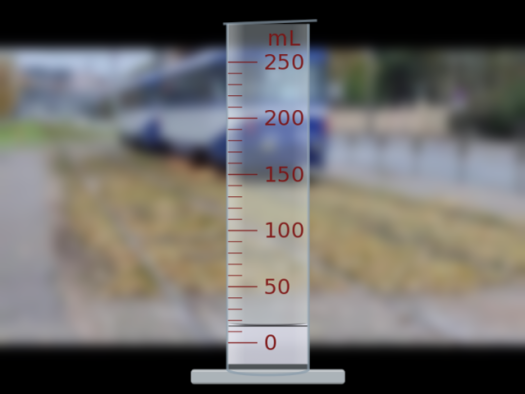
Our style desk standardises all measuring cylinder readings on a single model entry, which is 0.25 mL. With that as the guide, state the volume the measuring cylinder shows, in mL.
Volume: 15 mL
